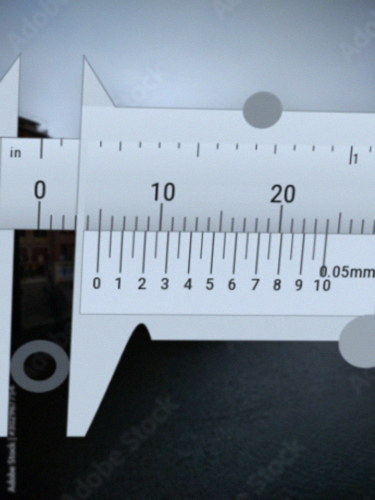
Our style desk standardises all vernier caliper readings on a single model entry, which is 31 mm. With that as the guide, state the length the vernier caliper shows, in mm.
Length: 5.0 mm
